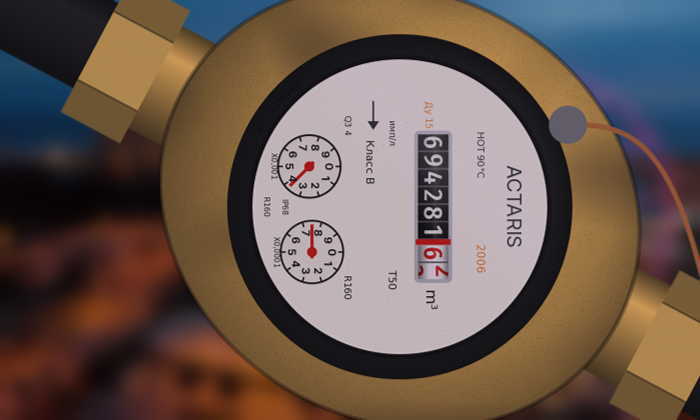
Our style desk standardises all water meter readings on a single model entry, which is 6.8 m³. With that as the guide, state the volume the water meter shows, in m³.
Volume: 694281.6237 m³
